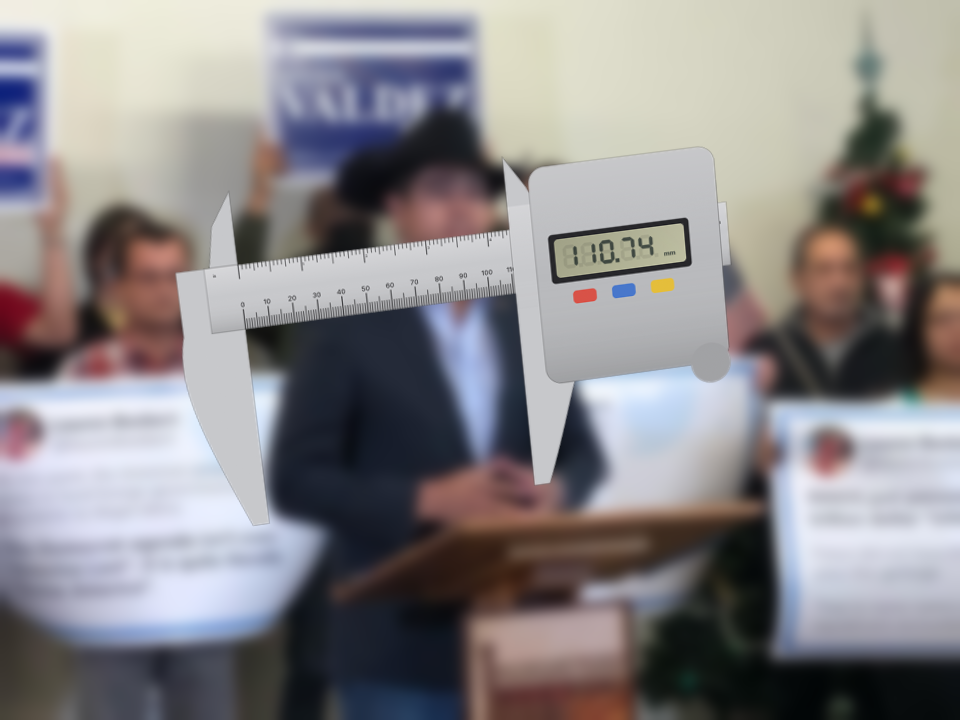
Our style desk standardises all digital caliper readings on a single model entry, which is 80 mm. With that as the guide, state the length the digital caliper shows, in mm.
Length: 110.74 mm
